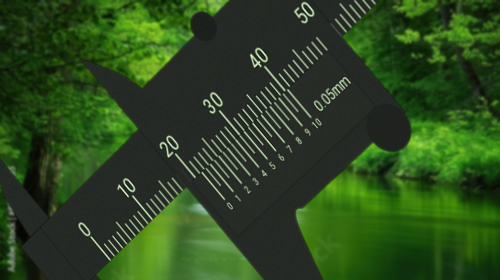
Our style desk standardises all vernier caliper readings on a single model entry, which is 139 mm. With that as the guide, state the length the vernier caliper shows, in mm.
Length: 21.4 mm
